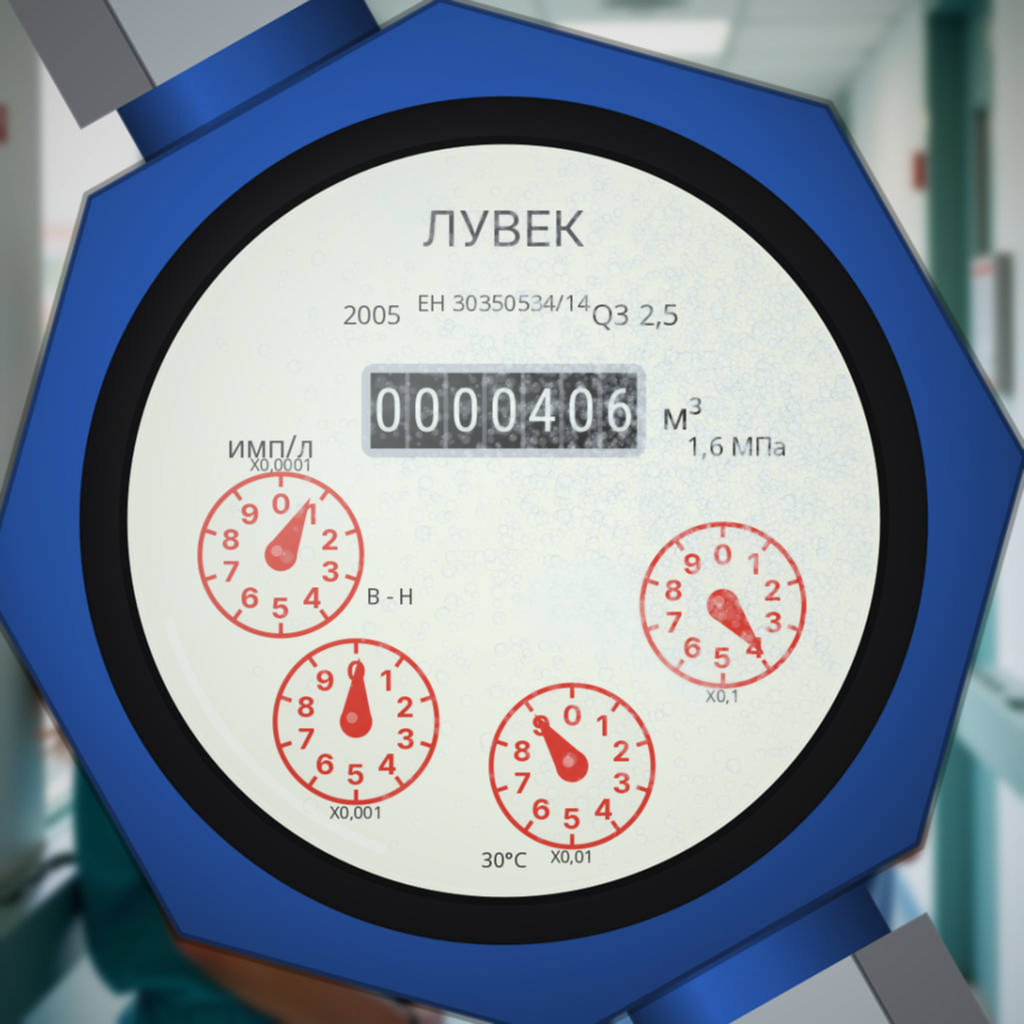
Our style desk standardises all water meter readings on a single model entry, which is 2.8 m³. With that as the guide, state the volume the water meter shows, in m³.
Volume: 406.3900 m³
